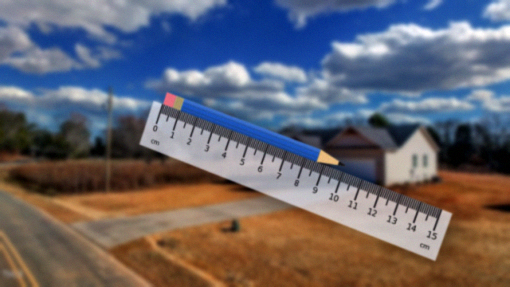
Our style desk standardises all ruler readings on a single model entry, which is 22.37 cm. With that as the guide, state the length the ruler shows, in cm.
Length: 10 cm
